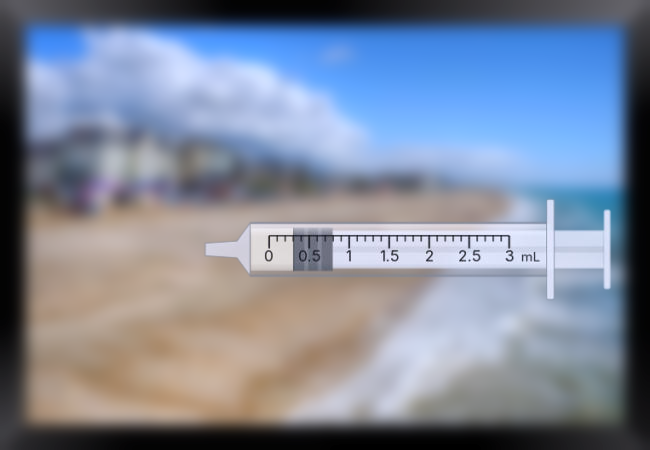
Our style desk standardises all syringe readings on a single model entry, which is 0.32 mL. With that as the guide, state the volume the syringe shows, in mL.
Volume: 0.3 mL
